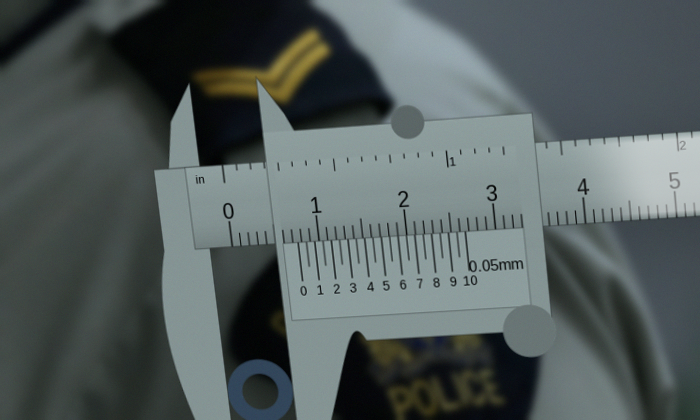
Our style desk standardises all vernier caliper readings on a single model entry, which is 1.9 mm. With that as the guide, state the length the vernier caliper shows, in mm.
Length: 7.6 mm
